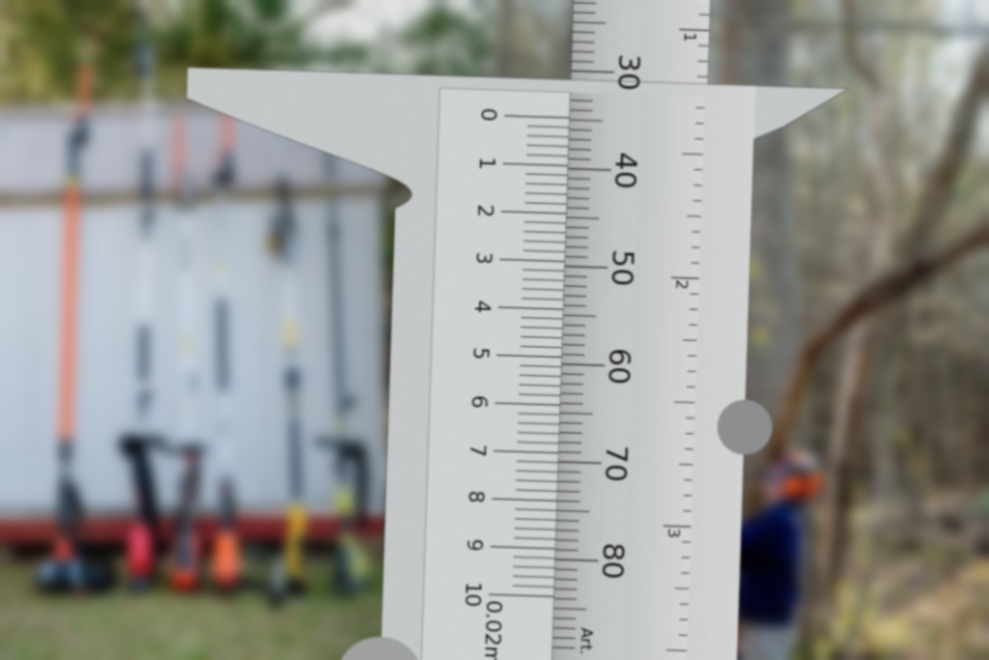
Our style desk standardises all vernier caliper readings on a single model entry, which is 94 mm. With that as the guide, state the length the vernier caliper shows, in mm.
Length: 34.8 mm
